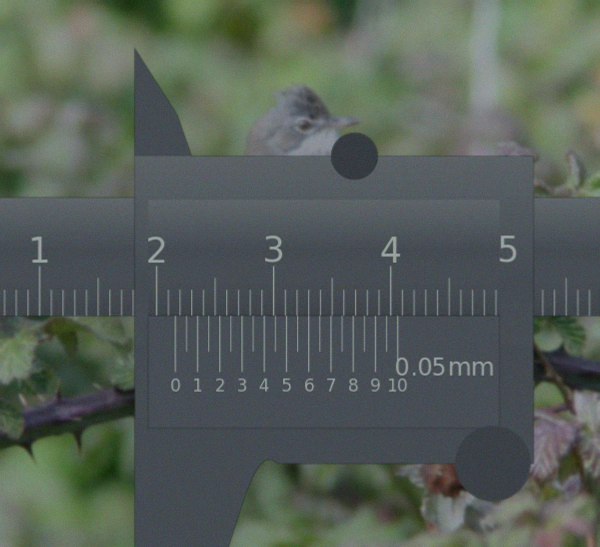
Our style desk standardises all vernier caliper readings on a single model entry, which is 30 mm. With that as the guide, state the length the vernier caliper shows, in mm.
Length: 21.6 mm
